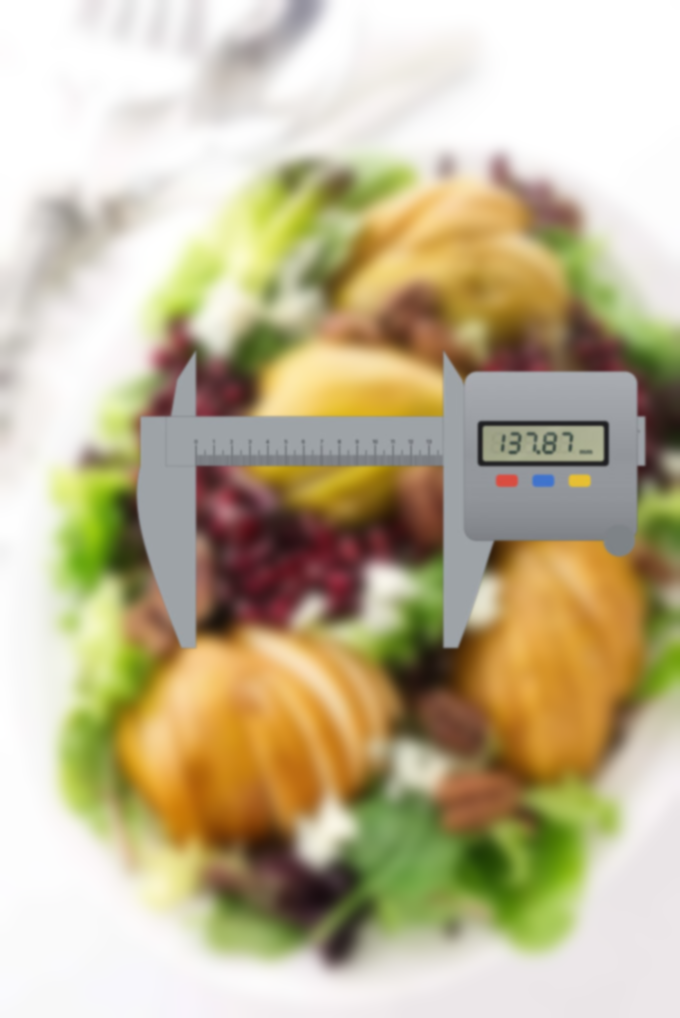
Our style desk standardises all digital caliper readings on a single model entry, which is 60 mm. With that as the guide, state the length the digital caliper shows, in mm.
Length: 137.87 mm
